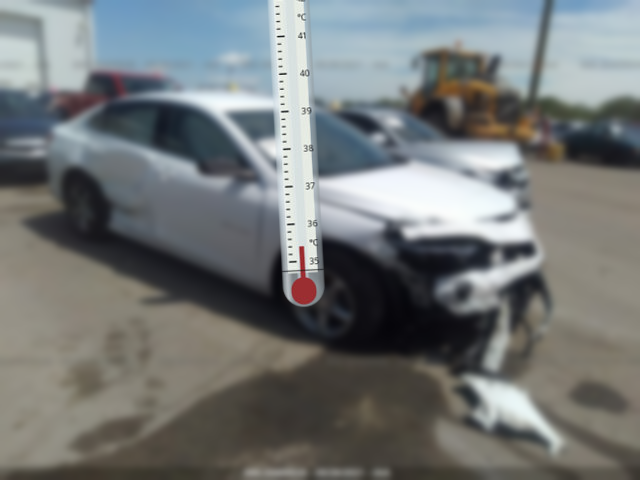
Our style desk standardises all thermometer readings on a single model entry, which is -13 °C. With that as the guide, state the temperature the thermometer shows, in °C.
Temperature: 35.4 °C
